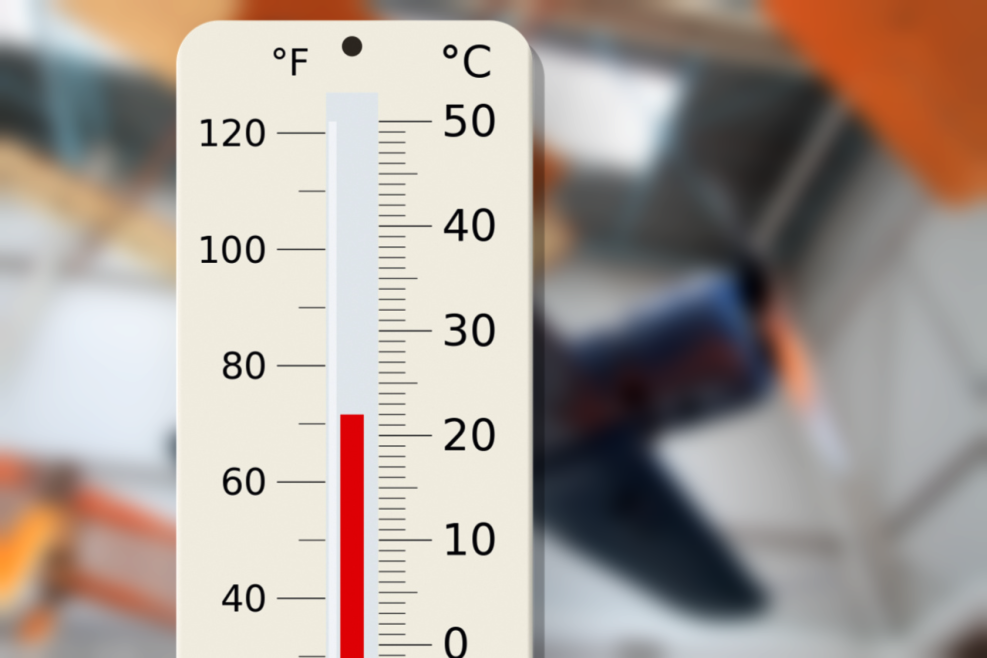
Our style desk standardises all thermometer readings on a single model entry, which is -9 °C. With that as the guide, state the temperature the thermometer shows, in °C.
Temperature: 22 °C
